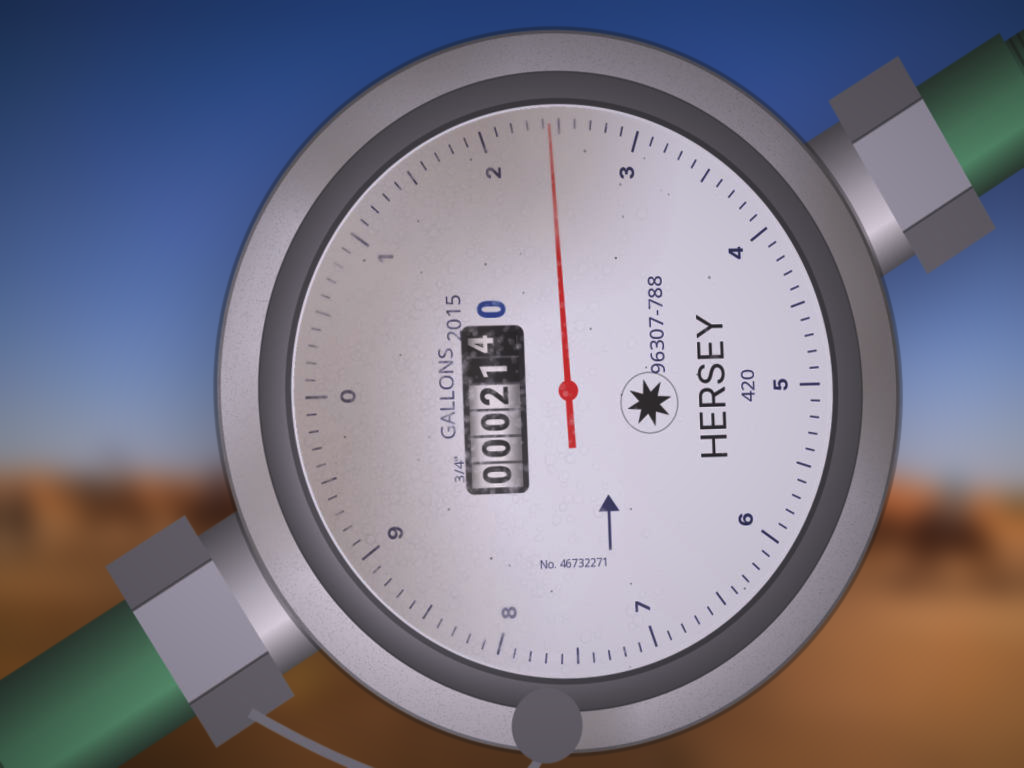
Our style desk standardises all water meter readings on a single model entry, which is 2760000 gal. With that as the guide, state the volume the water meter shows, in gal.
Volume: 2142.4 gal
